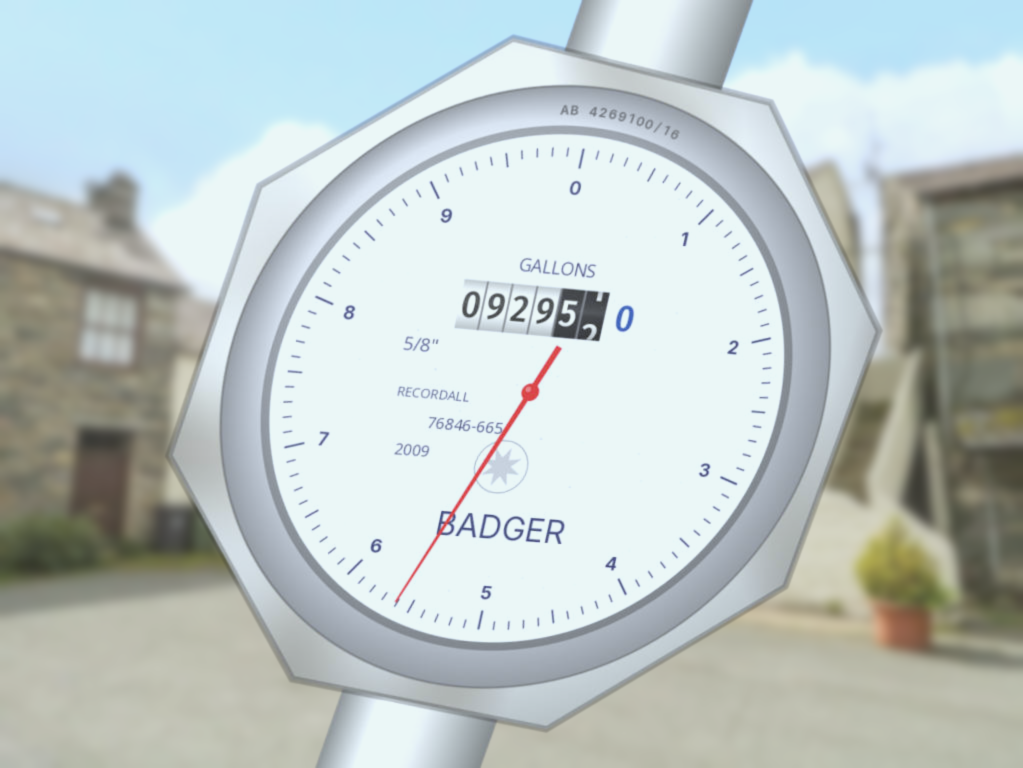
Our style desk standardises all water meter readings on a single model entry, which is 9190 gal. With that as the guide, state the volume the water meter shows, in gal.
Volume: 929515.6 gal
